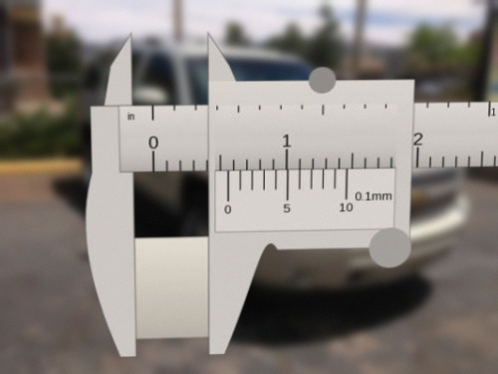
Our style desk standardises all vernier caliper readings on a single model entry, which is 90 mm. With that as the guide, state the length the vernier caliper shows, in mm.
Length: 5.6 mm
